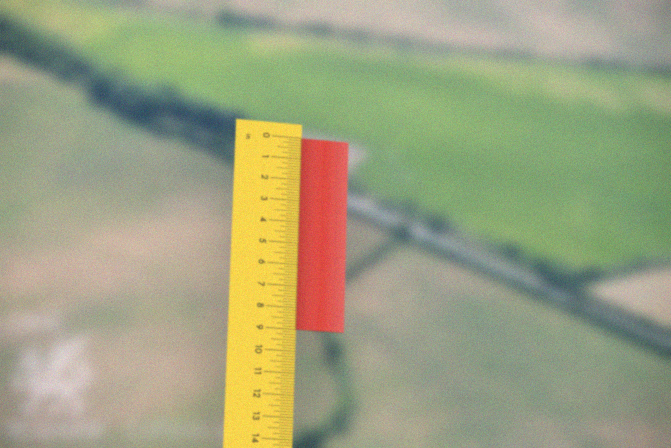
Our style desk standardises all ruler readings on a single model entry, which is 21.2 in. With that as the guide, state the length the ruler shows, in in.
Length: 9 in
